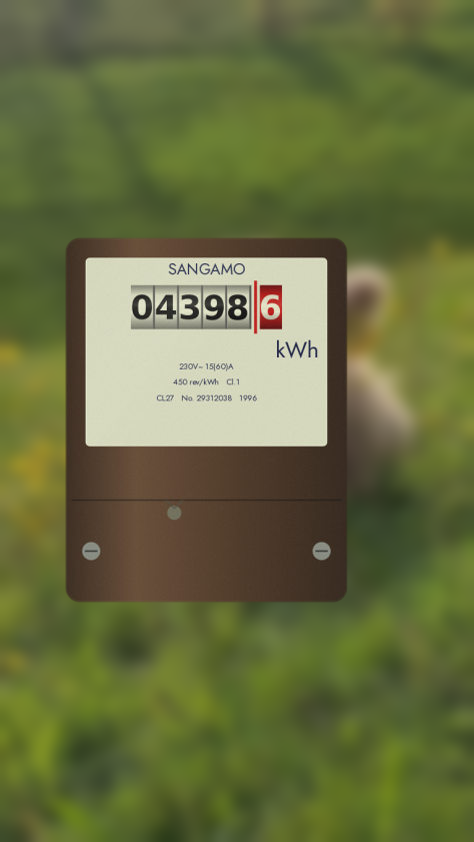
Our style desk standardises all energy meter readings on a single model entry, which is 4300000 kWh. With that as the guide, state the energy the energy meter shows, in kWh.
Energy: 4398.6 kWh
